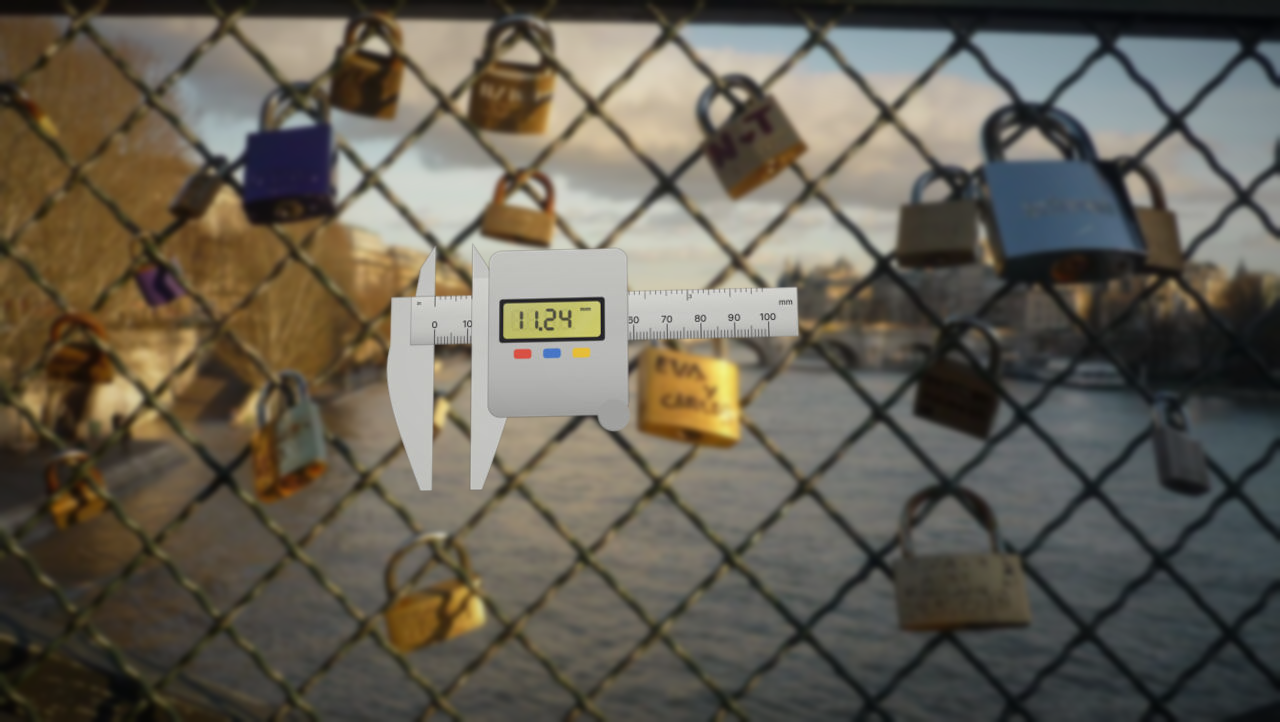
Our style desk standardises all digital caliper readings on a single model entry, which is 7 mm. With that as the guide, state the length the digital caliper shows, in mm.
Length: 11.24 mm
